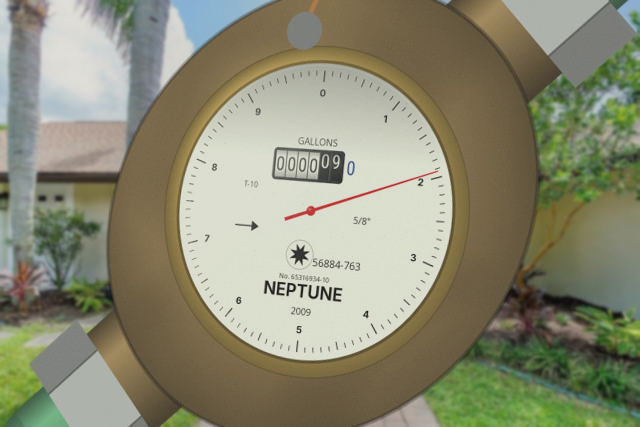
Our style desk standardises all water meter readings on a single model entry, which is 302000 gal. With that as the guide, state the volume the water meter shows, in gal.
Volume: 91.9 gal
